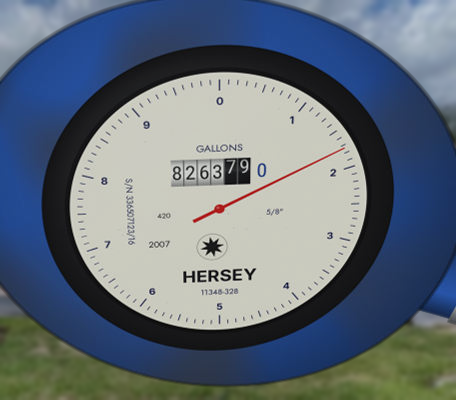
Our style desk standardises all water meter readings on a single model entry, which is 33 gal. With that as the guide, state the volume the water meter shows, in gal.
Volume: 8263791.7 gal
